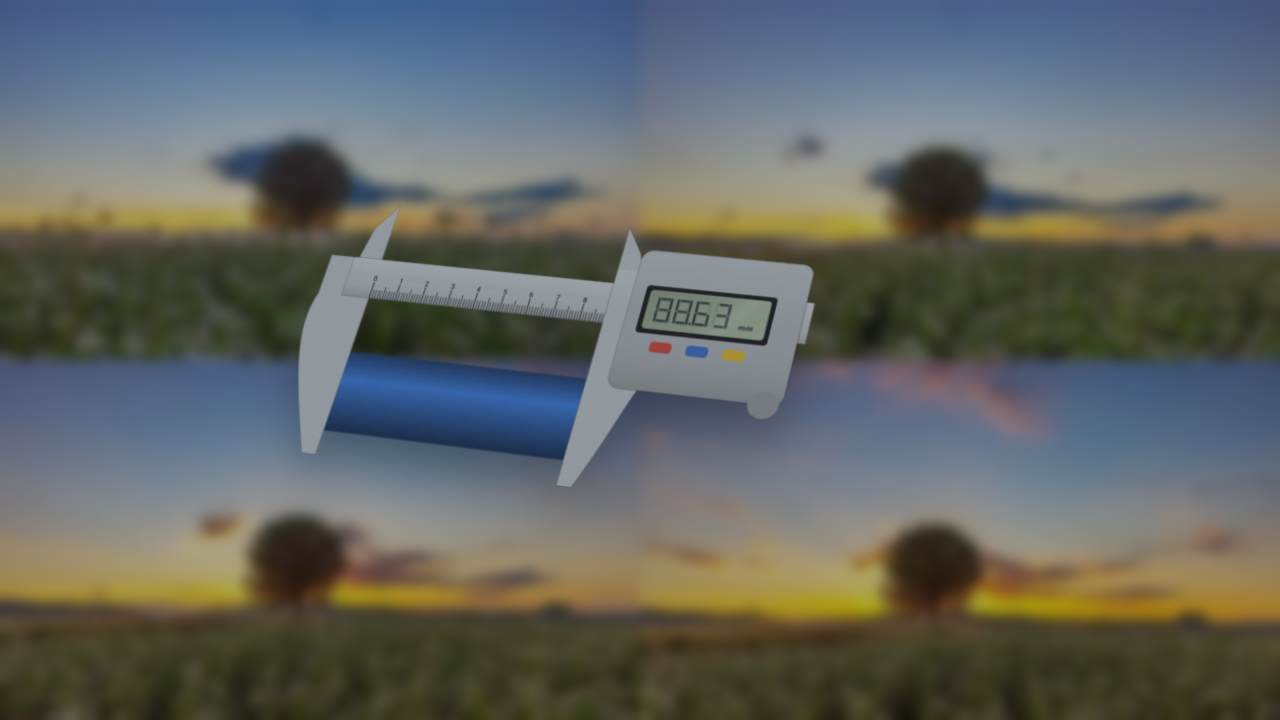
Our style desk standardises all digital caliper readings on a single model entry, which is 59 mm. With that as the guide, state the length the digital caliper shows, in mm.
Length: 88.63 mm
